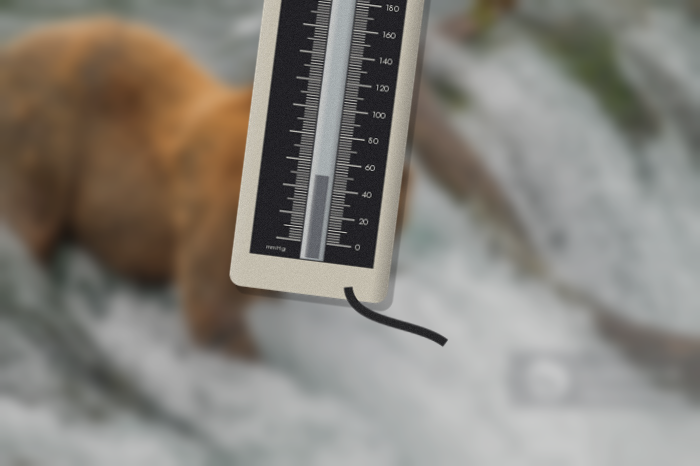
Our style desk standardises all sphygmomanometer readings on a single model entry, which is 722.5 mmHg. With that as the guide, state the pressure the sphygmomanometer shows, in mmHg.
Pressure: 50 mmHg
